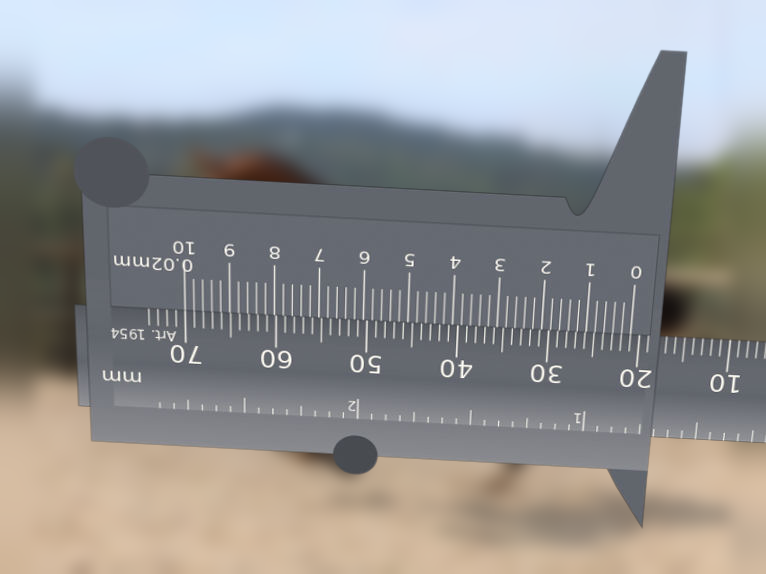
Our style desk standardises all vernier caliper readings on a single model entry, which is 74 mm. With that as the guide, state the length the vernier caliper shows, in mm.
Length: 21.0 mm
